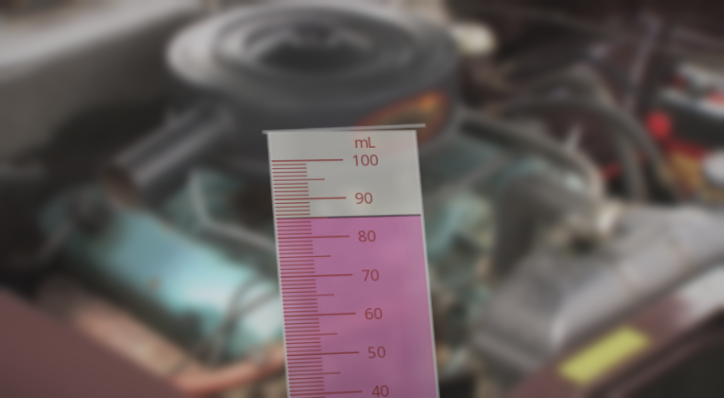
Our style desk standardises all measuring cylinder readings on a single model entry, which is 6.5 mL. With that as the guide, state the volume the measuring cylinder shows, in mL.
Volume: 85 mL
